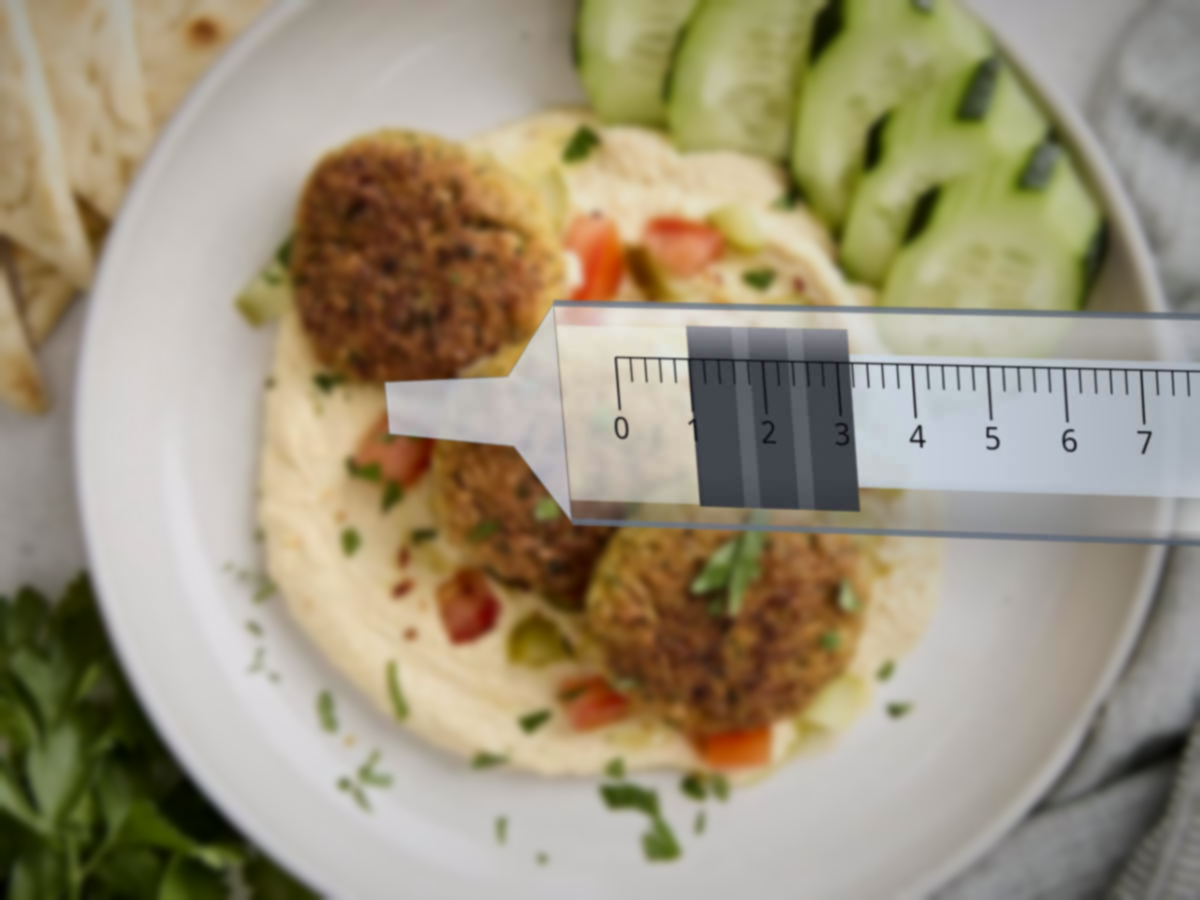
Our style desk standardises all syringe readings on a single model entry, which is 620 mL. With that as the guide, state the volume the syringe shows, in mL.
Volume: 1 mL
